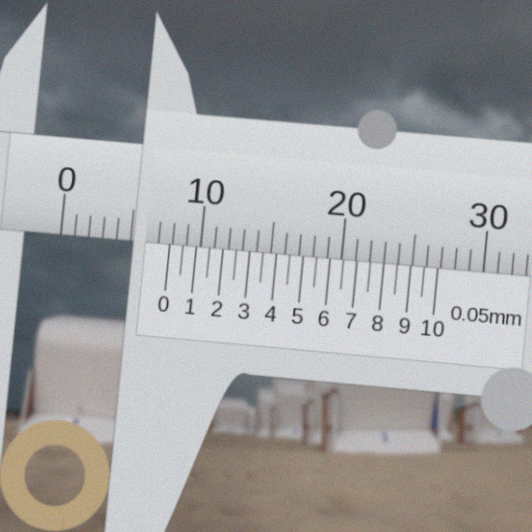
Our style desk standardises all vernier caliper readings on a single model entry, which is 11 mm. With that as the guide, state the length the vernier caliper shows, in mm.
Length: 7.8 mm
